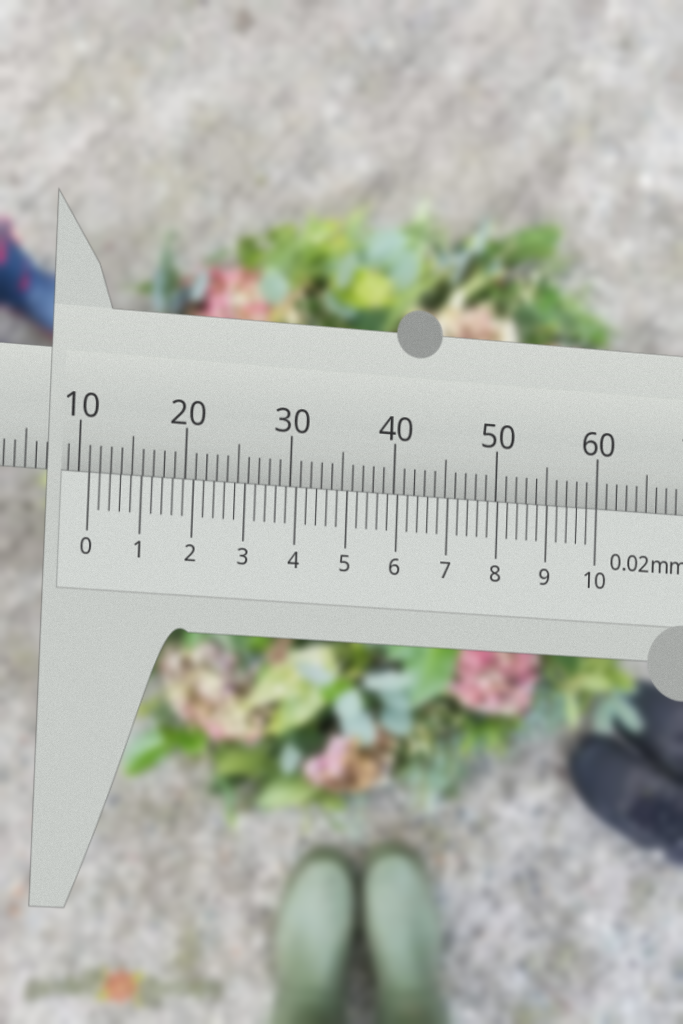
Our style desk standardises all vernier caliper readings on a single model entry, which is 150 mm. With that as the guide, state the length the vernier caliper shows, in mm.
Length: 11.0 mm
